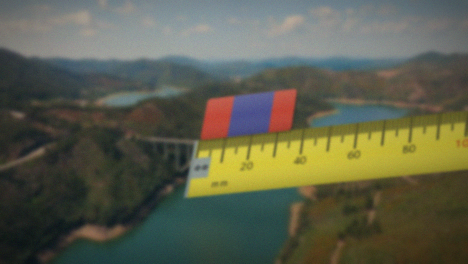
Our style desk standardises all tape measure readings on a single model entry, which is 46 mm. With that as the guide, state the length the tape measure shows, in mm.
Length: 35 mm
